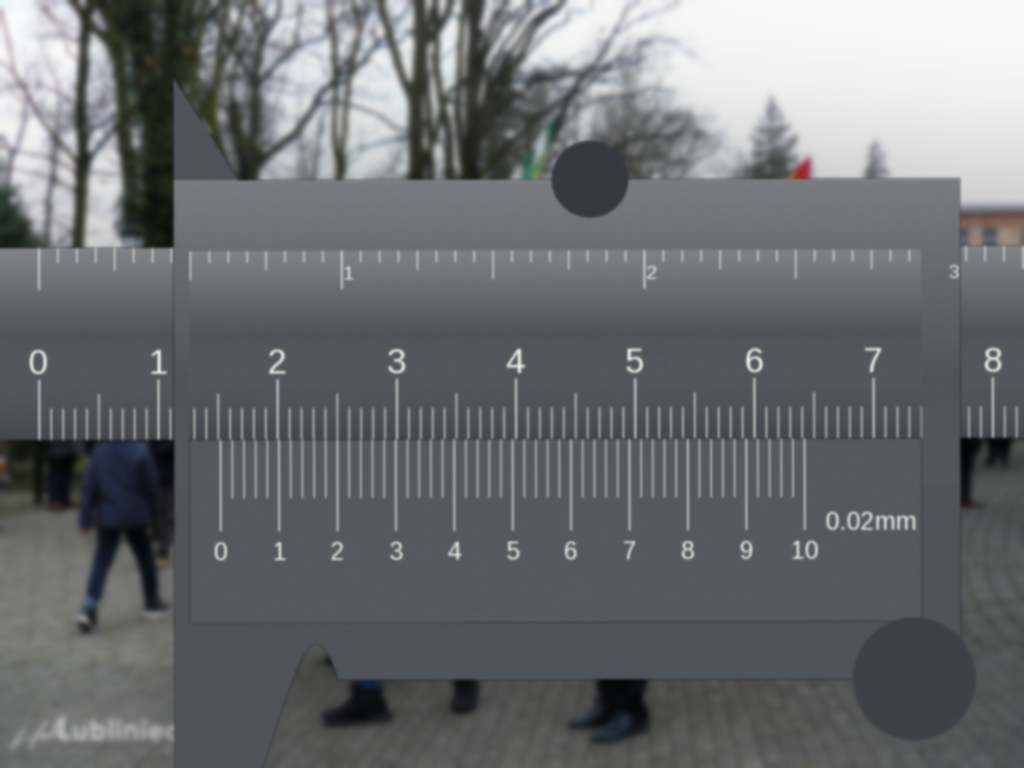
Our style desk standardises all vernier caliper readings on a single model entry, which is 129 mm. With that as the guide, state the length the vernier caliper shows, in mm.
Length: 15.2 mm
